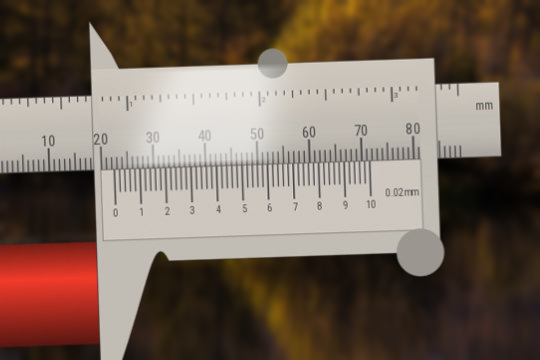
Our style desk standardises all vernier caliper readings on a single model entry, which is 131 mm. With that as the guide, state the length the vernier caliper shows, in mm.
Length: 22.5 mm
